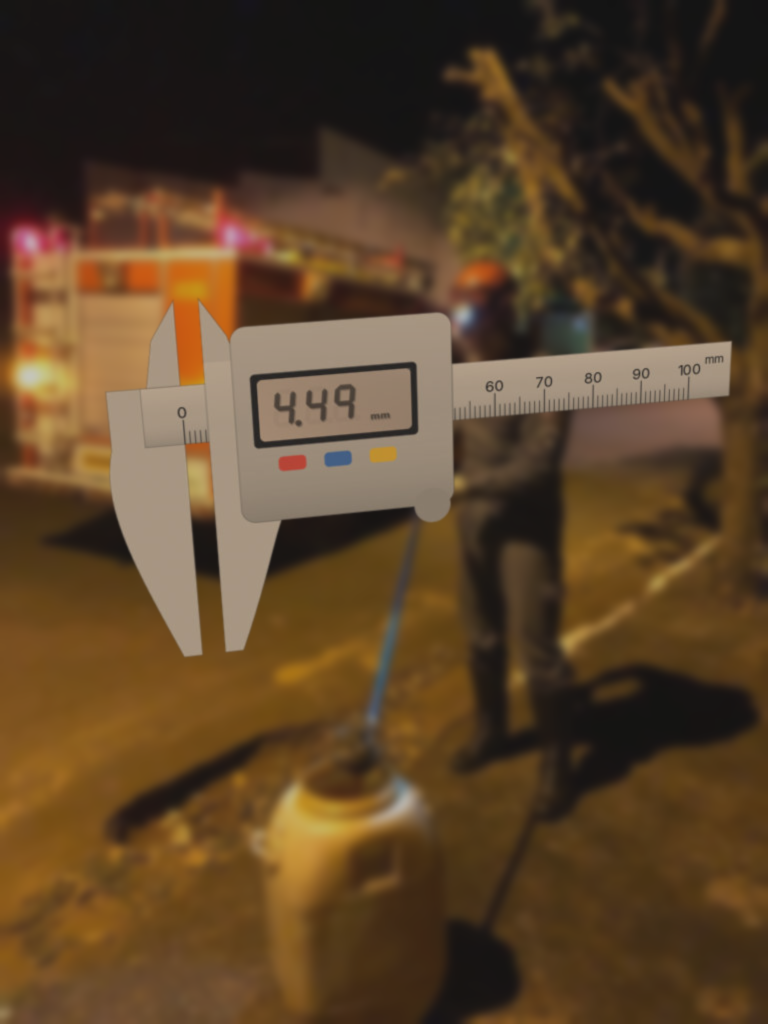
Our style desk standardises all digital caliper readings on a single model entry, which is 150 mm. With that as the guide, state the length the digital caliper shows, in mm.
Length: 4.49 mm
